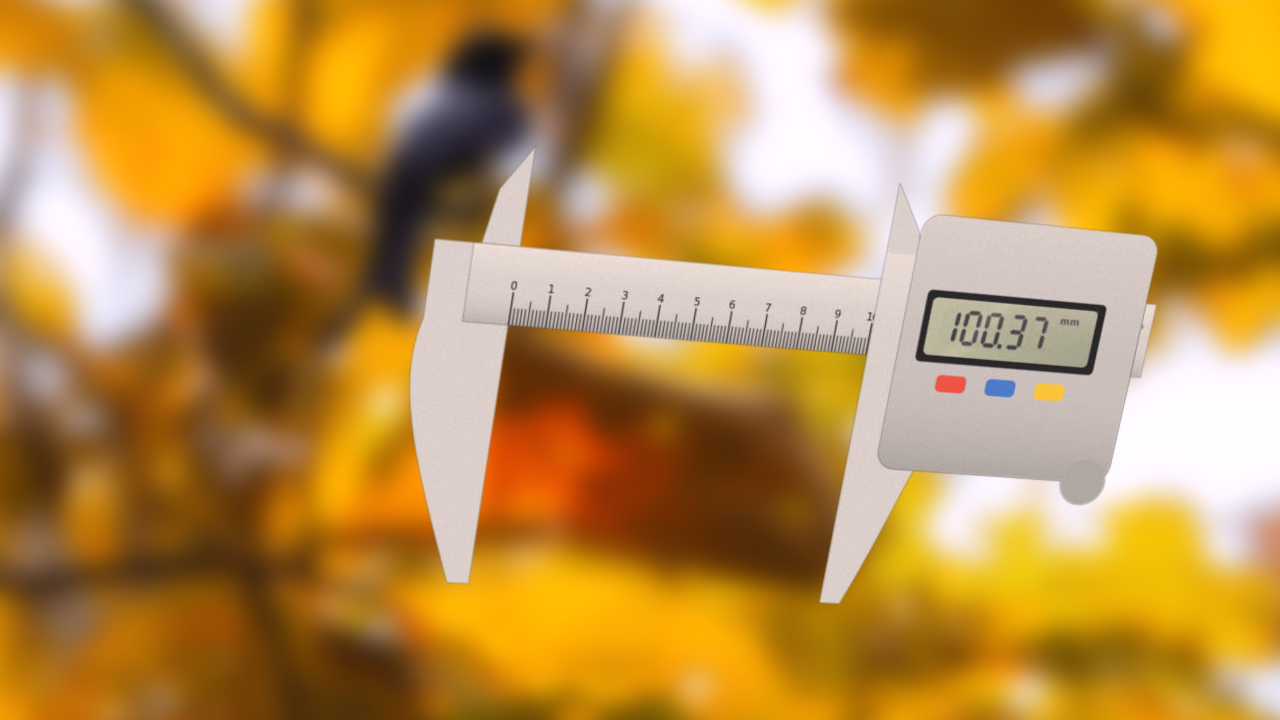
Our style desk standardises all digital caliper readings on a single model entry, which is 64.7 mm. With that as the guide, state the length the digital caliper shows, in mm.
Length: 100.37 mm
